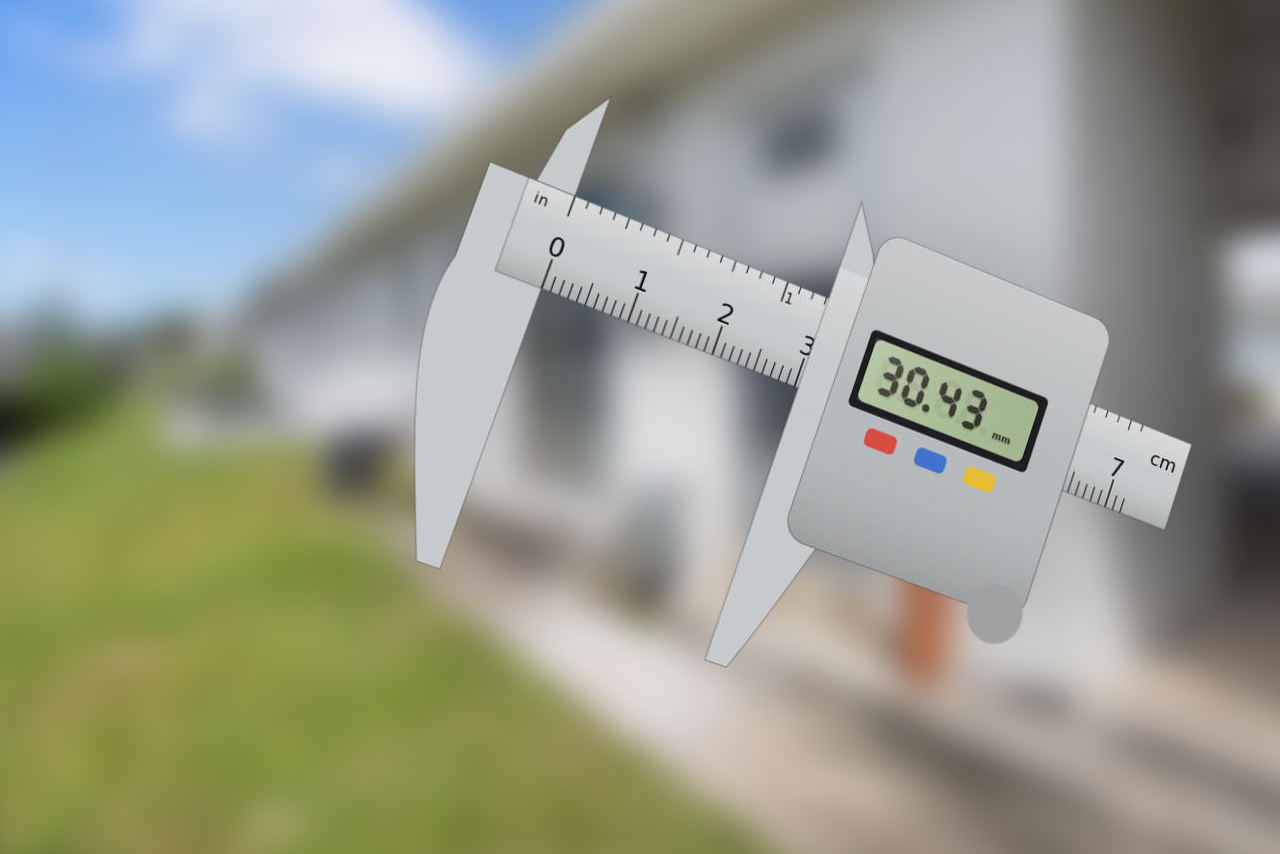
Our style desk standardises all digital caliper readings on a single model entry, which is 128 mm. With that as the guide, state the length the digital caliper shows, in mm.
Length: 30.43 mm
